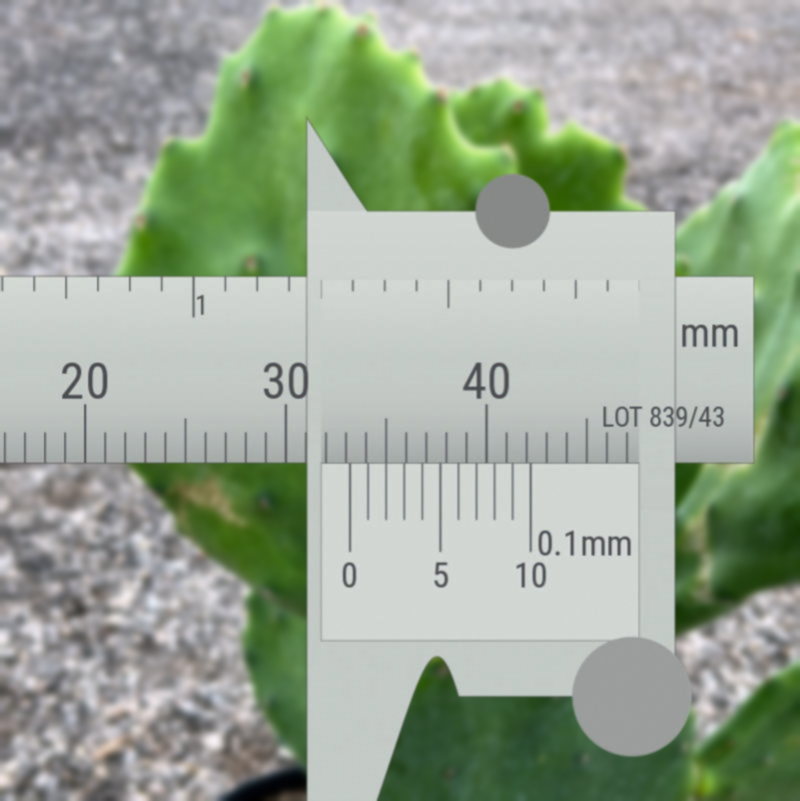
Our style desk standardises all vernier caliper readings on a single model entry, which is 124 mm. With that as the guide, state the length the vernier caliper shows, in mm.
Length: 33.2 mm
